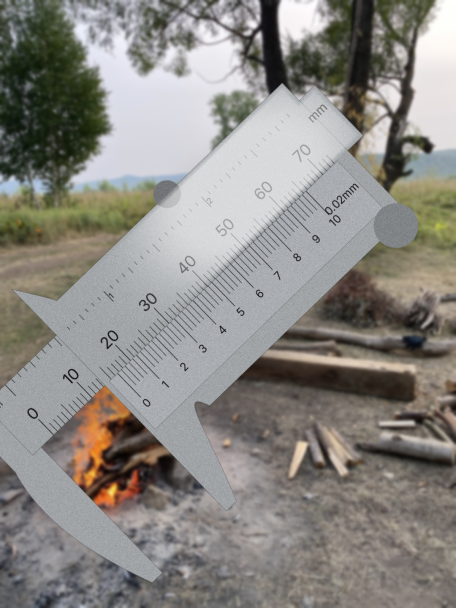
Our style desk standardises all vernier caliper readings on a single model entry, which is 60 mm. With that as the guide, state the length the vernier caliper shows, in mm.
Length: 16.6 mm
